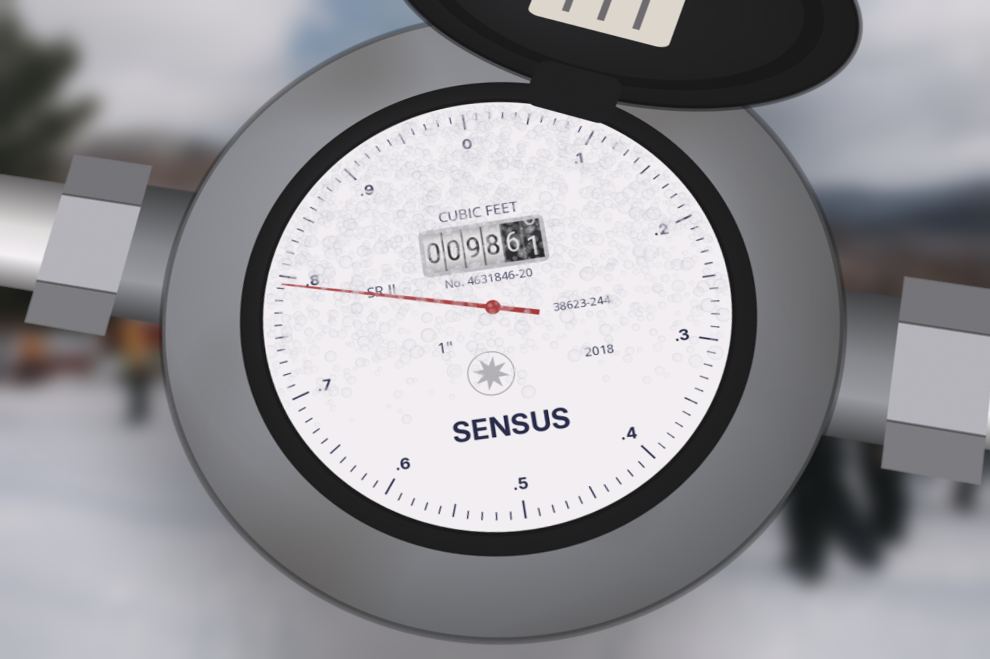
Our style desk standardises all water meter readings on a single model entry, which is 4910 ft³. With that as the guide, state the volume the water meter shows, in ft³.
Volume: 9860.79 ft³
